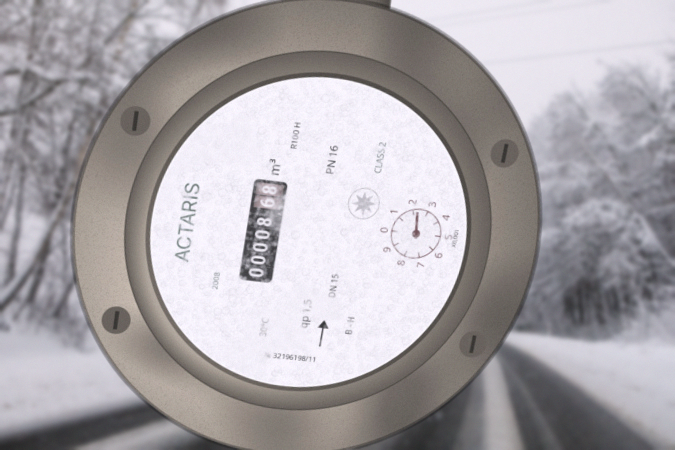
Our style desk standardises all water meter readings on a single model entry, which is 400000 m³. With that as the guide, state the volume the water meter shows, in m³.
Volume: 8.682 m³
